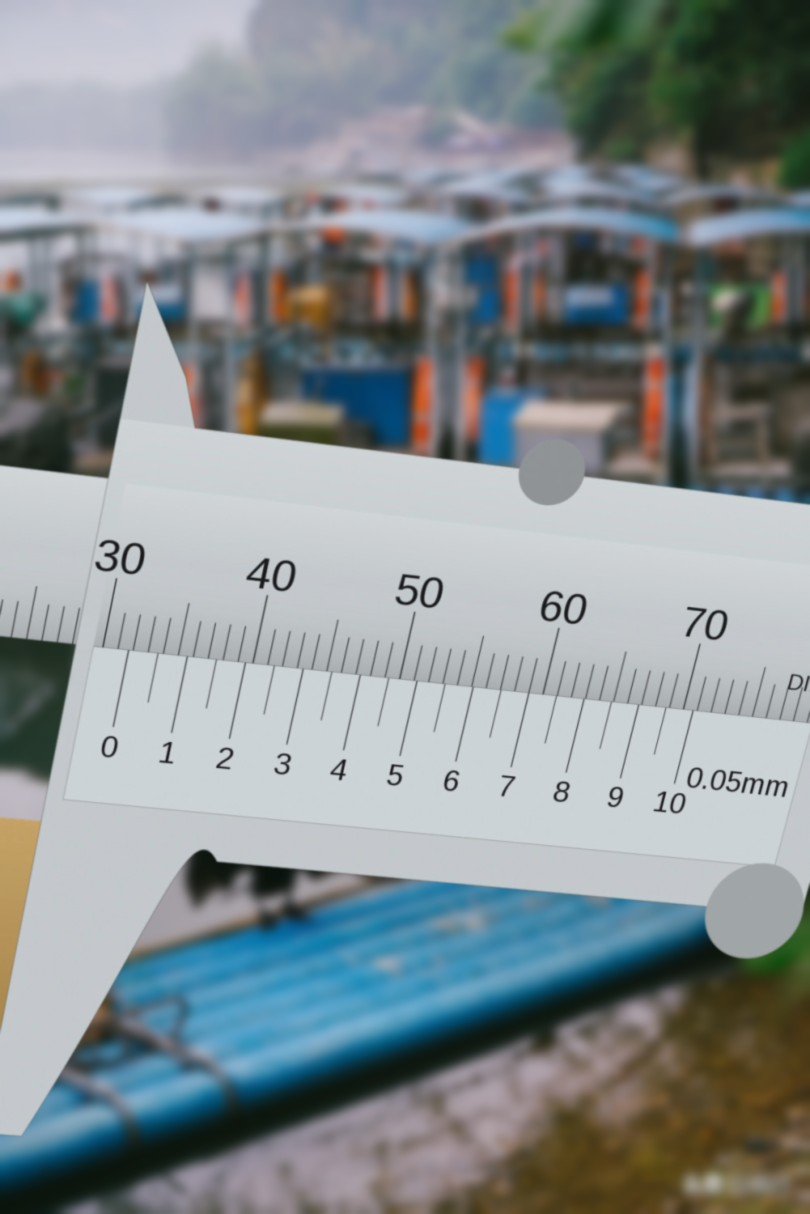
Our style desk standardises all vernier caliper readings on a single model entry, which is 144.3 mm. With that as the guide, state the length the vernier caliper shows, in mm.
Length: 31.7 mm
